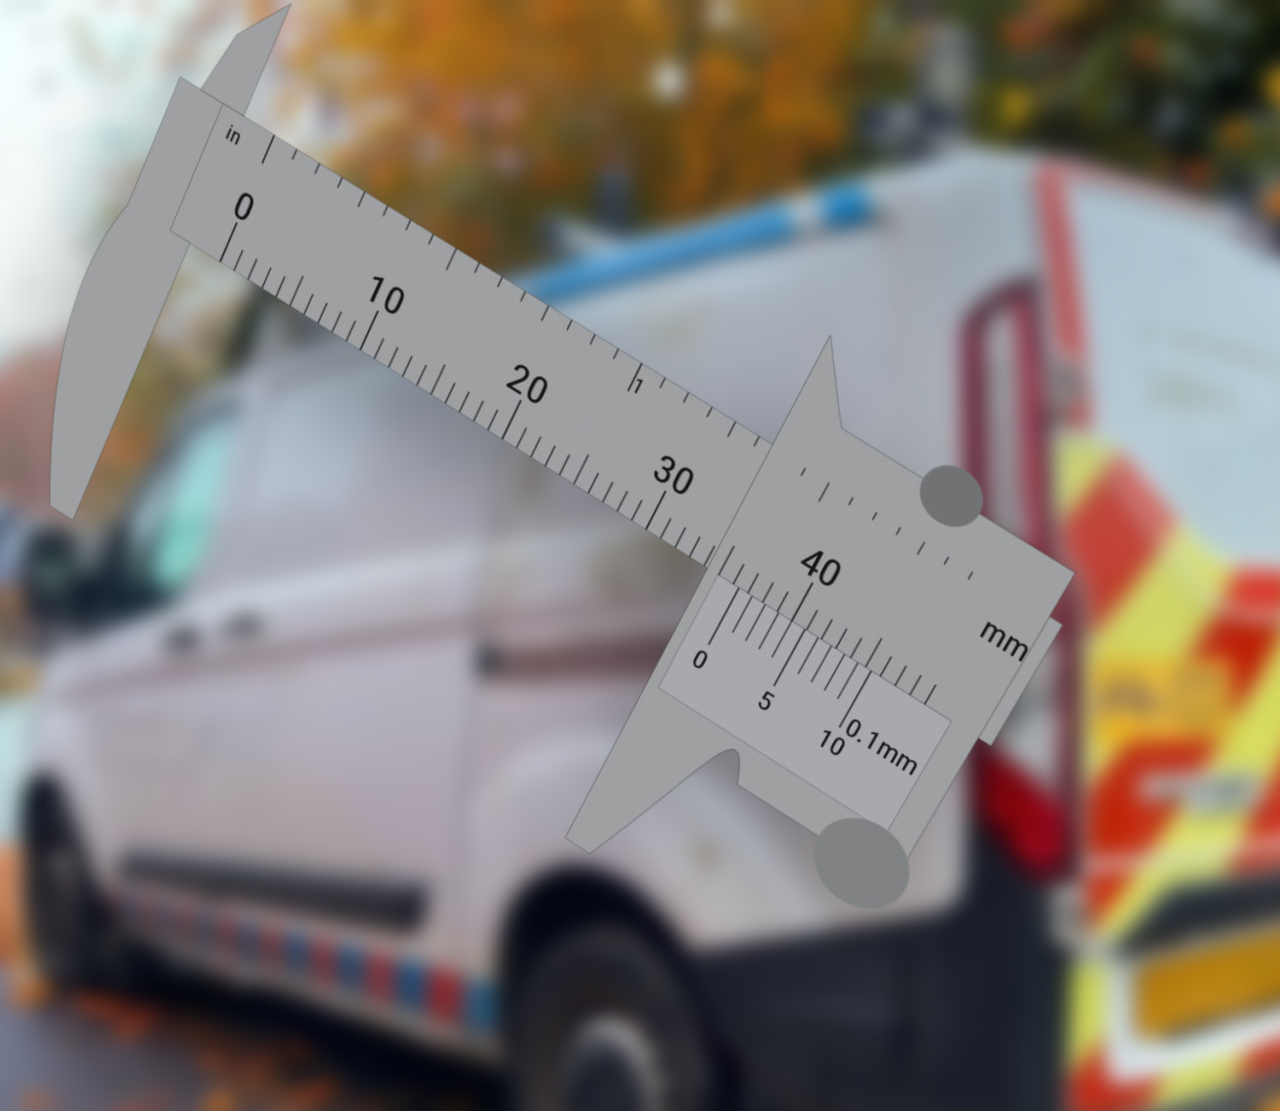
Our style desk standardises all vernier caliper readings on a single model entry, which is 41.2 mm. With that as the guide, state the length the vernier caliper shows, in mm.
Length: 36.4 mm
